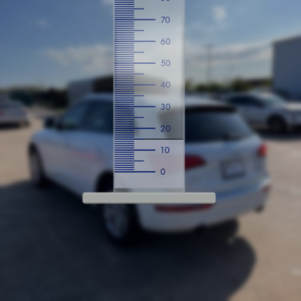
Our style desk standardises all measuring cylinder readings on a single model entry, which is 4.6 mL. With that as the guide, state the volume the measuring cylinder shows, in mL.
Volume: 15 mL
